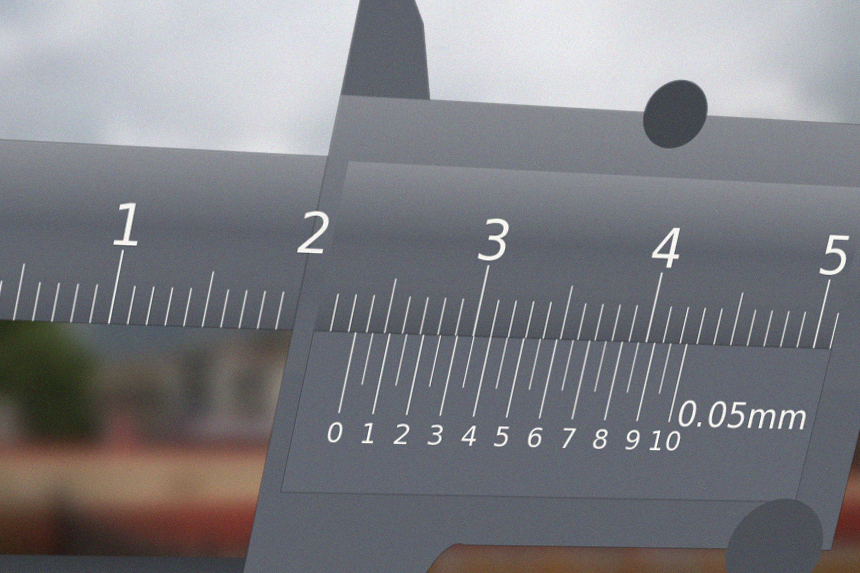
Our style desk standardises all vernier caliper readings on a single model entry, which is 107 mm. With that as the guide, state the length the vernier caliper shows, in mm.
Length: 23.4 mm
